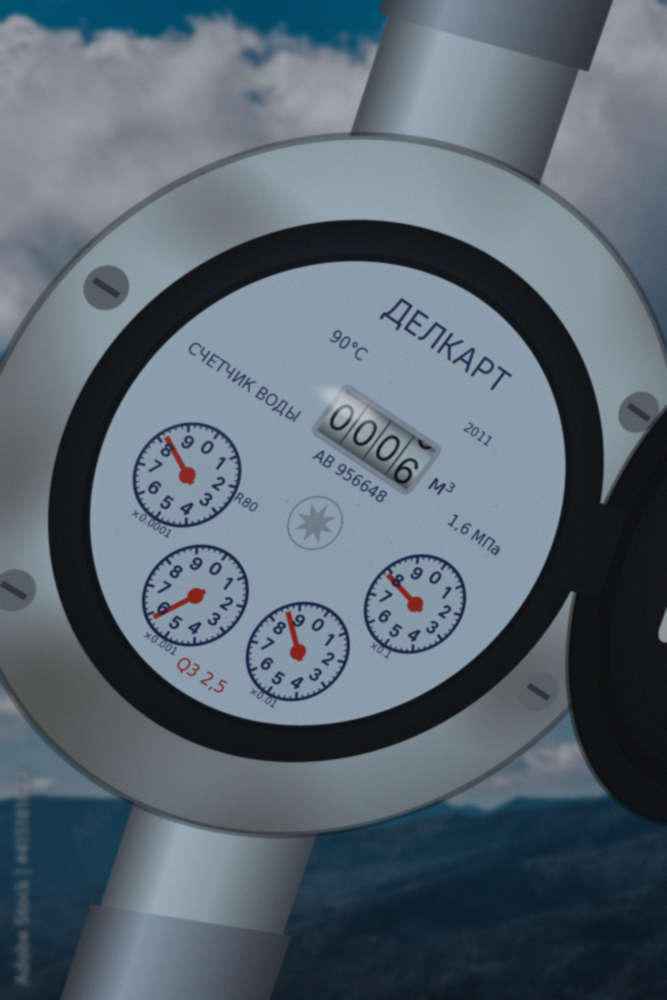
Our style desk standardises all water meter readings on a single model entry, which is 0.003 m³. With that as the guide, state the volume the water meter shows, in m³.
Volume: 5.7858 m³
